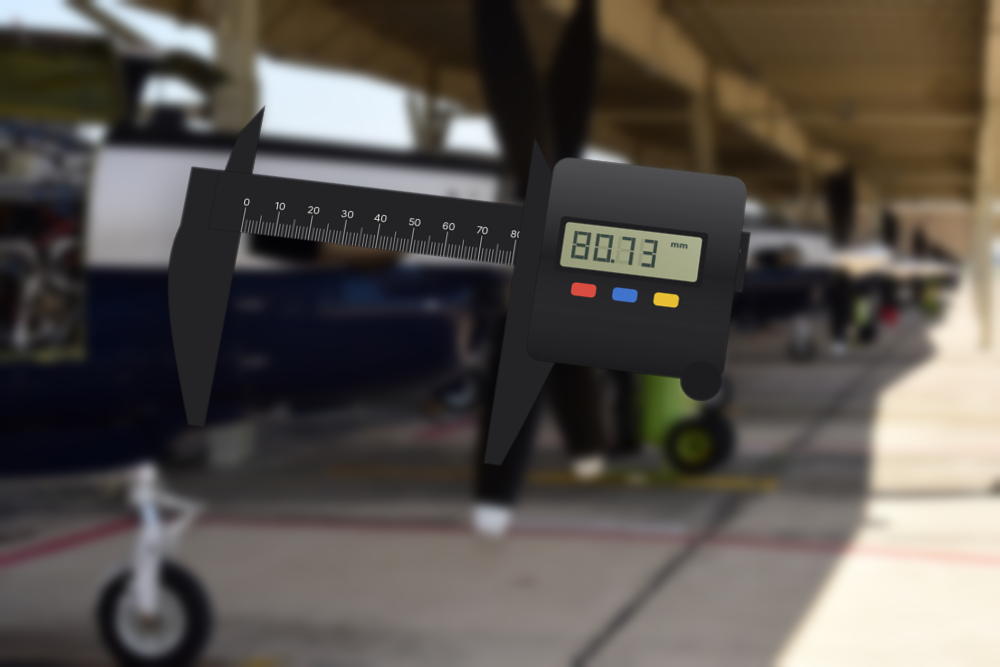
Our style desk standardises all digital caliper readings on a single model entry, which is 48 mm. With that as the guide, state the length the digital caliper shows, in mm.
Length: 80.73 mm
